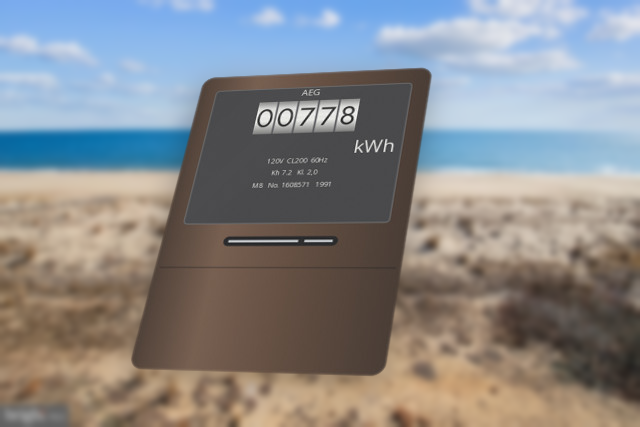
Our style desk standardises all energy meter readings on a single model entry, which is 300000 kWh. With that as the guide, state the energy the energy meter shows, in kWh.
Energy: 778 kWh
